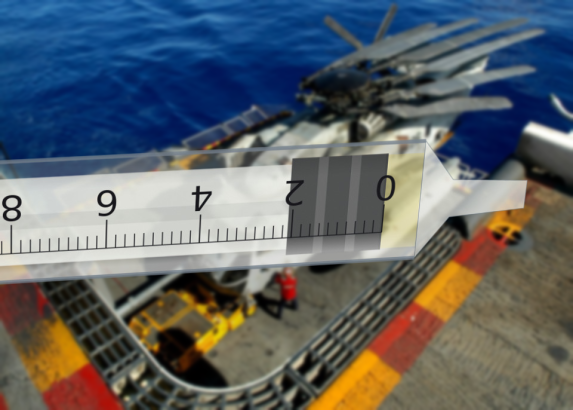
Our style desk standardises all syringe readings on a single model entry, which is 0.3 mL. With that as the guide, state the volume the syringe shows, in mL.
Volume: 0 mL
